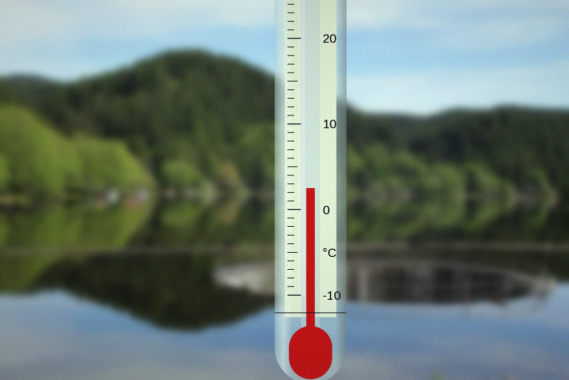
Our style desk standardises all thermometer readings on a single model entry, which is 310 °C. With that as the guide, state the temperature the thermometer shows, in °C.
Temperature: 2.5 °C
